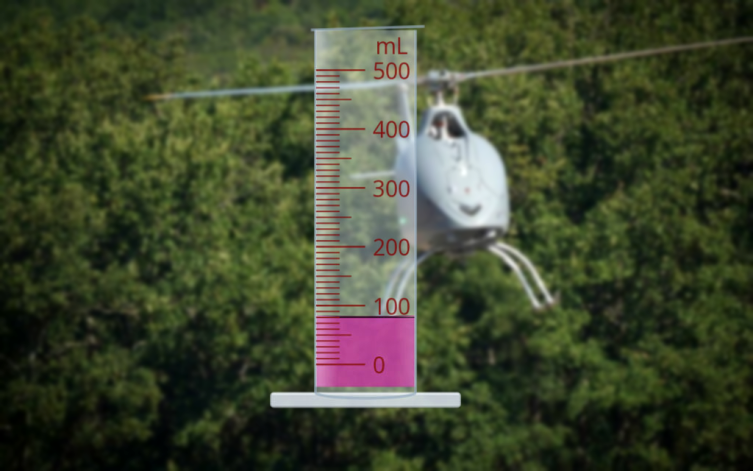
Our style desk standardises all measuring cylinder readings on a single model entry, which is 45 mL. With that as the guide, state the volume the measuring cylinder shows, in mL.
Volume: 80 mL
